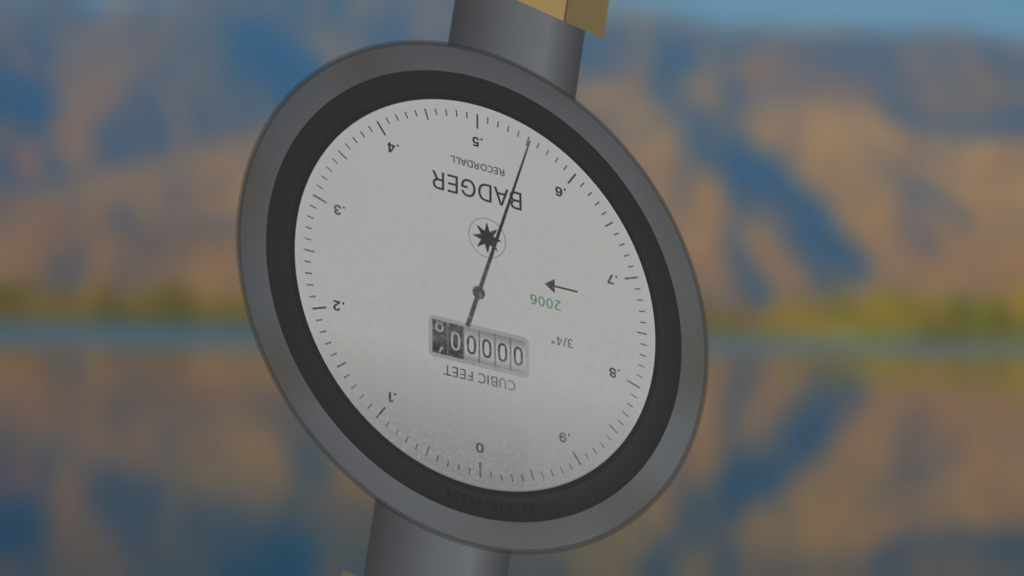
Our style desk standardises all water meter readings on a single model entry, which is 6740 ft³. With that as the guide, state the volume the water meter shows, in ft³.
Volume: 7.55 ft³
